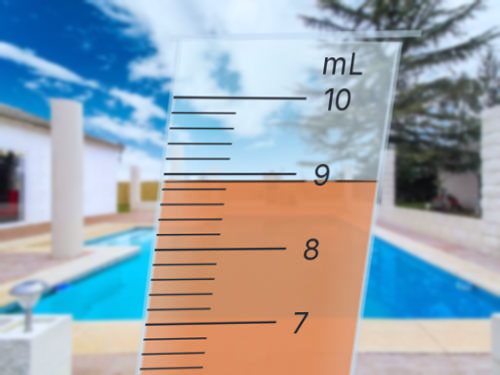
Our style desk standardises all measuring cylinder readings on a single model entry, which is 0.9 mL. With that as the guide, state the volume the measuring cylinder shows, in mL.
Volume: 8.9 mL
